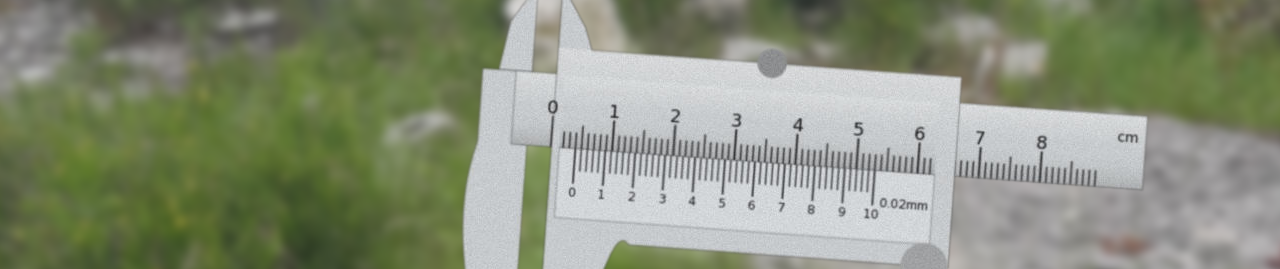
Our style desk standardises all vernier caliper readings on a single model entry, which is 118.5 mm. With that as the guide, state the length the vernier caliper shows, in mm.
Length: 4.0 mm
